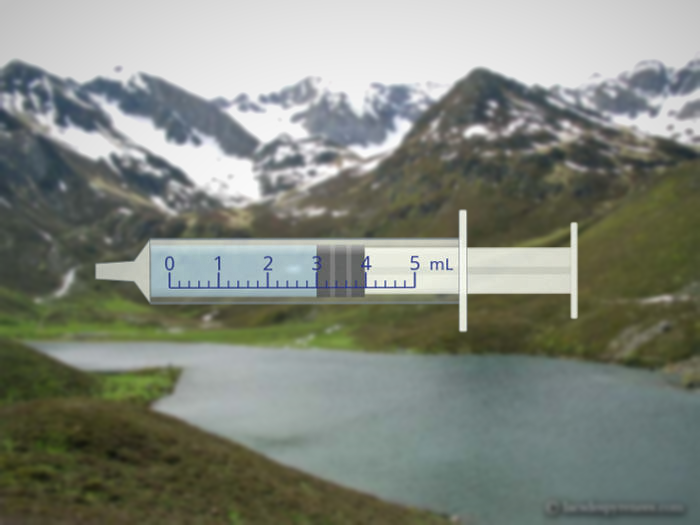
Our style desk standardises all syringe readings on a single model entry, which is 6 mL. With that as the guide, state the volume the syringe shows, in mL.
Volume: 3 mL
